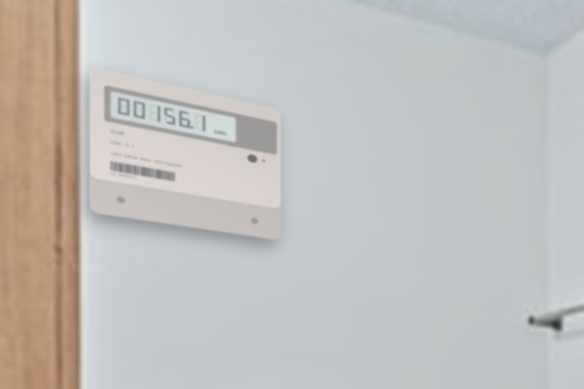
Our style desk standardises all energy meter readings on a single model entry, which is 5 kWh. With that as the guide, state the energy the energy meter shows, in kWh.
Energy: 156.1 kWh
